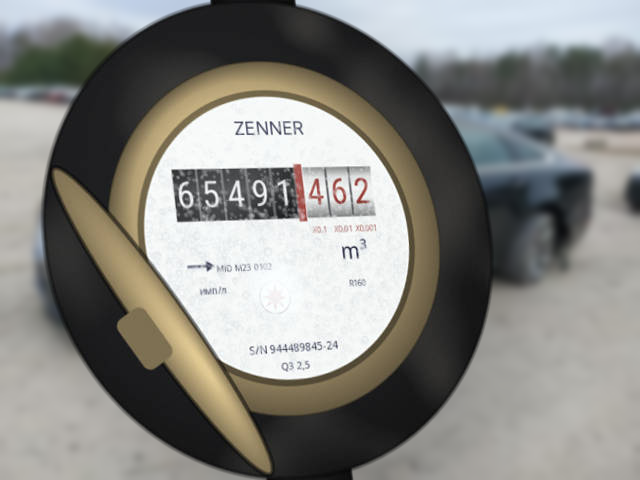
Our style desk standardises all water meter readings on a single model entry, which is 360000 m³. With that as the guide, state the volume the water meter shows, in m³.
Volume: 65491.462 m³
